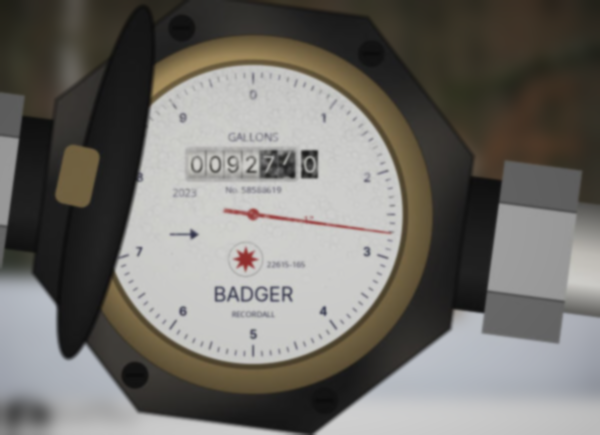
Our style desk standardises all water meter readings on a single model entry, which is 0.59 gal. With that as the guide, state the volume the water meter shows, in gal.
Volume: 92772.7 gal
